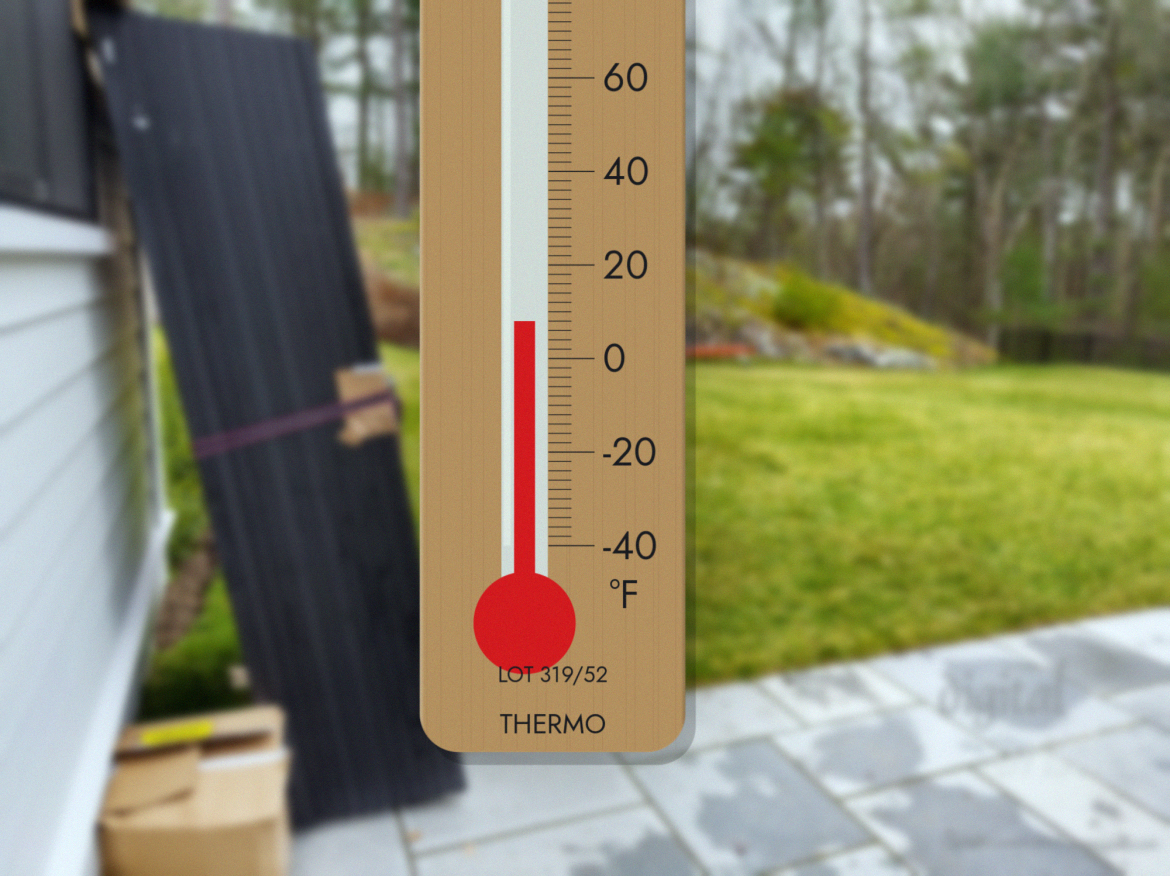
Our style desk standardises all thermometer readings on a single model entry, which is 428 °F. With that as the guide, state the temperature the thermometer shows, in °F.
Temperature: 8 °F
